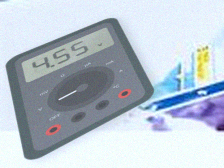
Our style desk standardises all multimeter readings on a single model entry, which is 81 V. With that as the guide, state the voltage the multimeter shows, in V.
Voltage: 4.55 V
